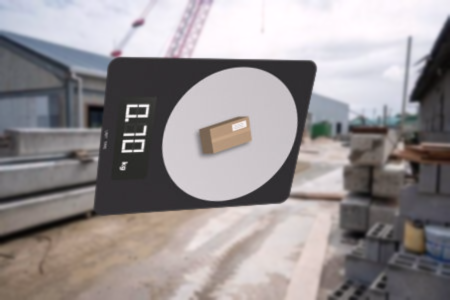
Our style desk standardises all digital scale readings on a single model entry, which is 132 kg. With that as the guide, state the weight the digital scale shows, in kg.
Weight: 0.70 kg
